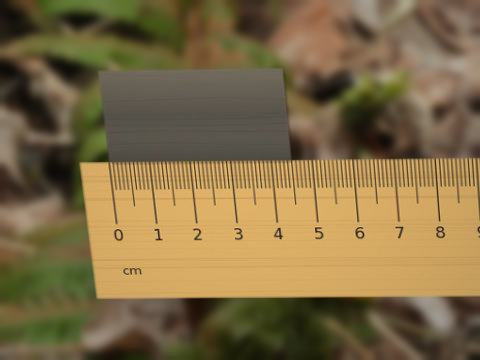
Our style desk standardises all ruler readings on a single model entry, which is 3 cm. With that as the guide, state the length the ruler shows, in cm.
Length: 4.5 cm
